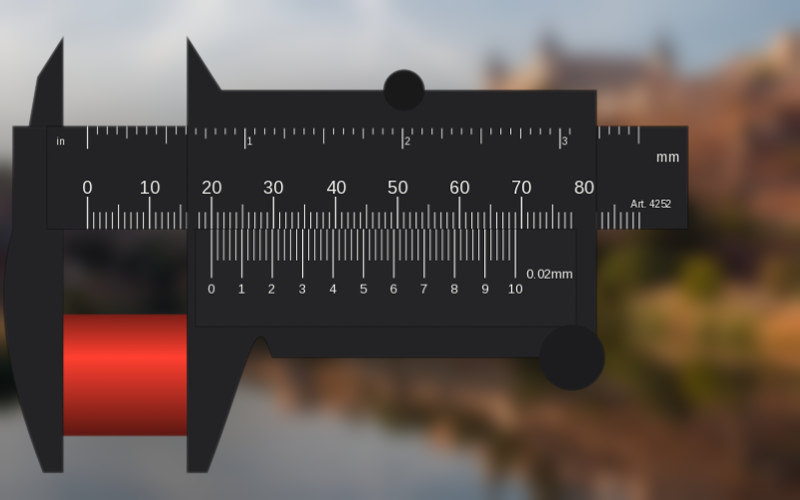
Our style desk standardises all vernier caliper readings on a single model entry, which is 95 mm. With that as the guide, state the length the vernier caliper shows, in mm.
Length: 20.0 mm
